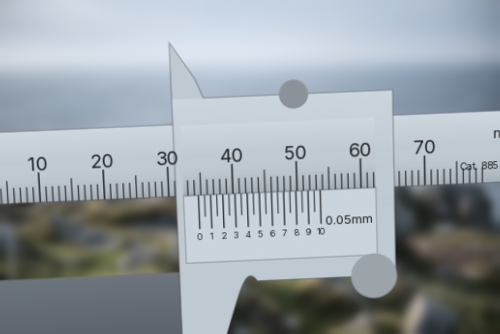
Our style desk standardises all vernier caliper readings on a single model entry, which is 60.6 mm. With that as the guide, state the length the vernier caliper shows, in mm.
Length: 34.6 mm
